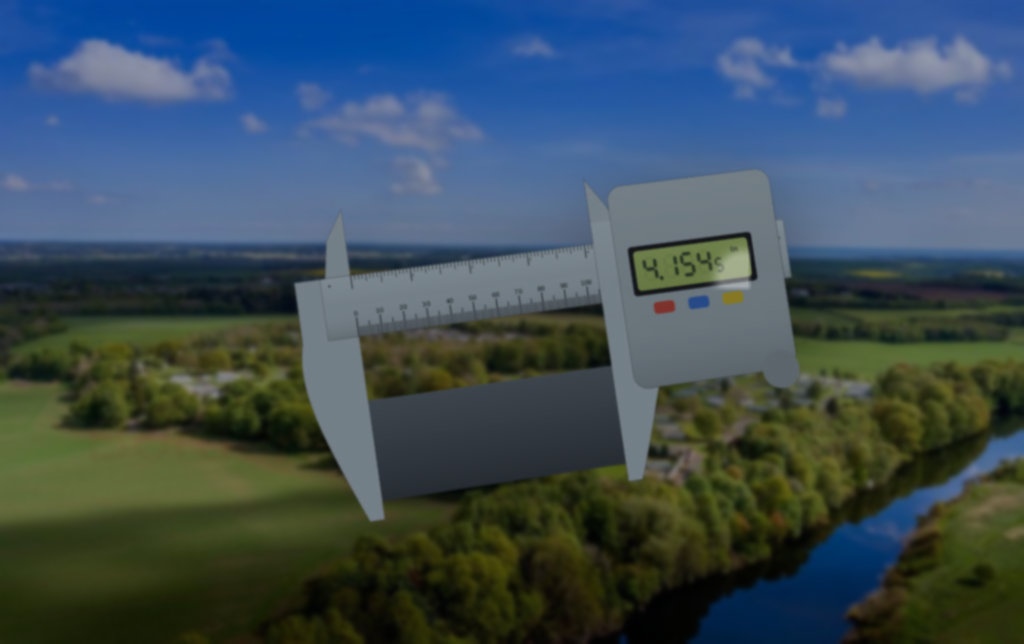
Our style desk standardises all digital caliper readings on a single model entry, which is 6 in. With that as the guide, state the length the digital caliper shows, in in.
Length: 4.1545 in
